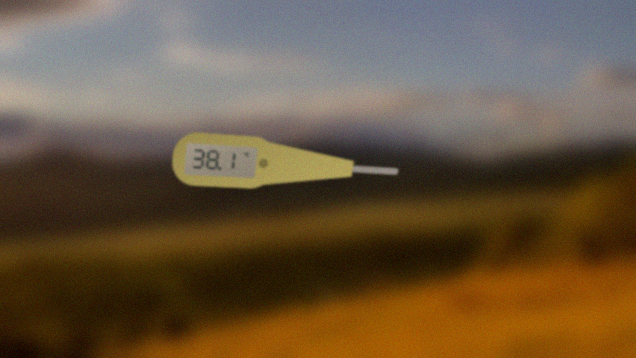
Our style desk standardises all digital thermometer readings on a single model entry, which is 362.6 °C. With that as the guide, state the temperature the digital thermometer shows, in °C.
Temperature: 38.1 °C
